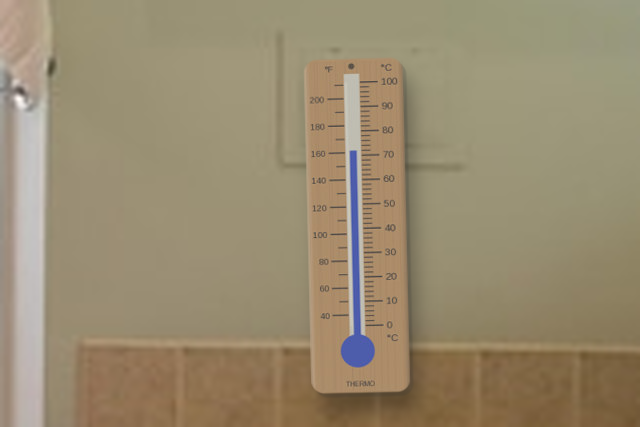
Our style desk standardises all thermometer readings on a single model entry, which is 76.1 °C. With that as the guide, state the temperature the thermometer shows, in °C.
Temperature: 72 °C
